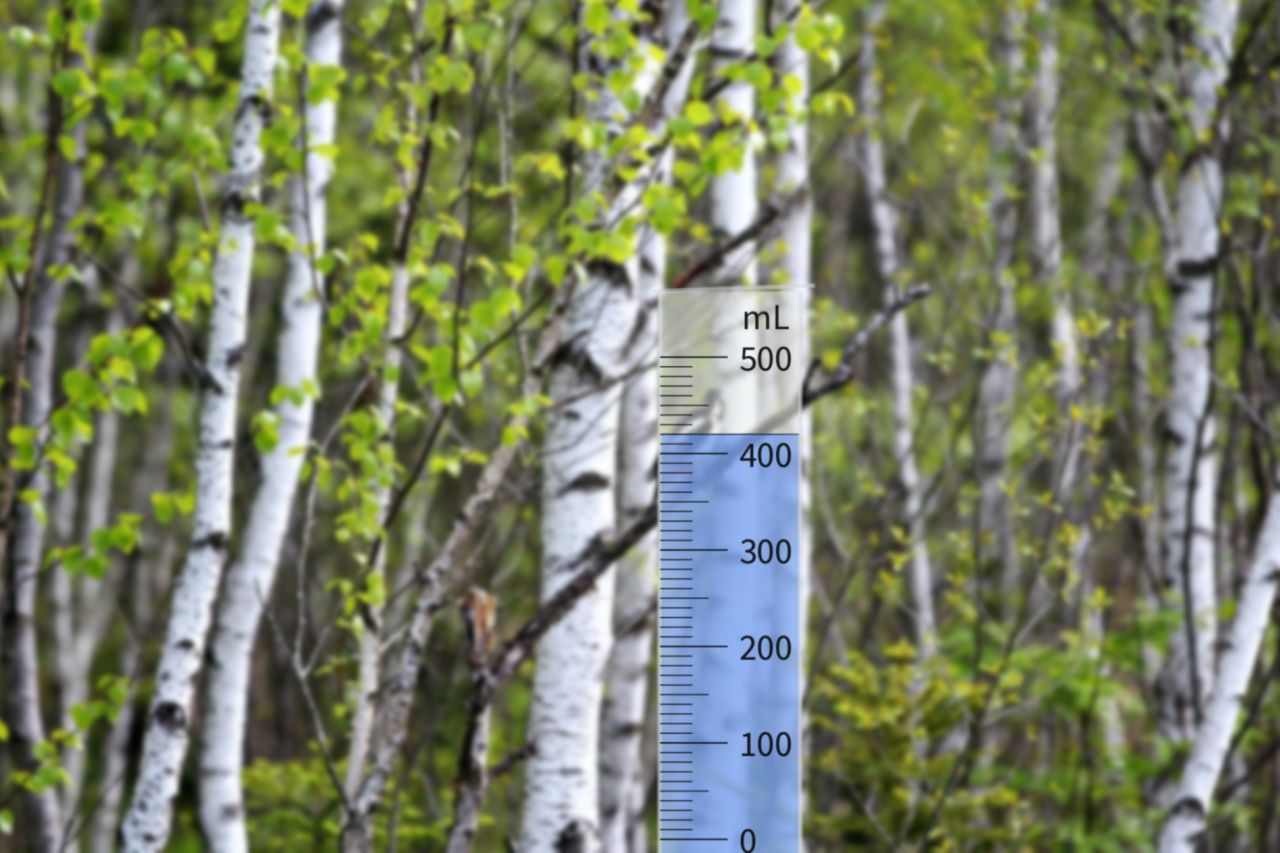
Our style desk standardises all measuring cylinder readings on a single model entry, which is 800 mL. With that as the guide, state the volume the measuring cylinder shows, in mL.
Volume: 420 mL
